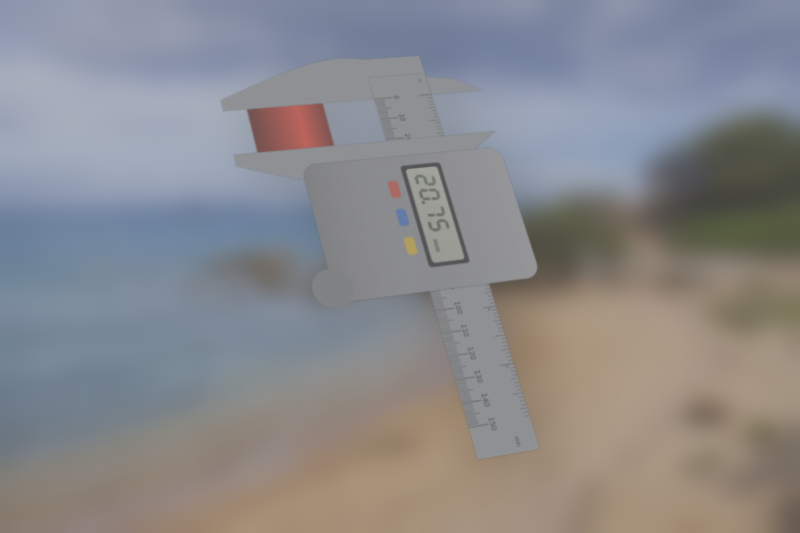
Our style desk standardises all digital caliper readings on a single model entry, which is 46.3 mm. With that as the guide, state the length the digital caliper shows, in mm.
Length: 20.75 mm
